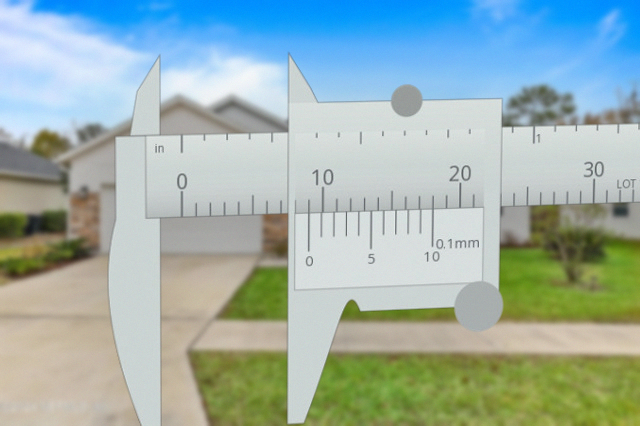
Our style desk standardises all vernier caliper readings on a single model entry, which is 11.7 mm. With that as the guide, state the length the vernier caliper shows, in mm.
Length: 9.0 mm
